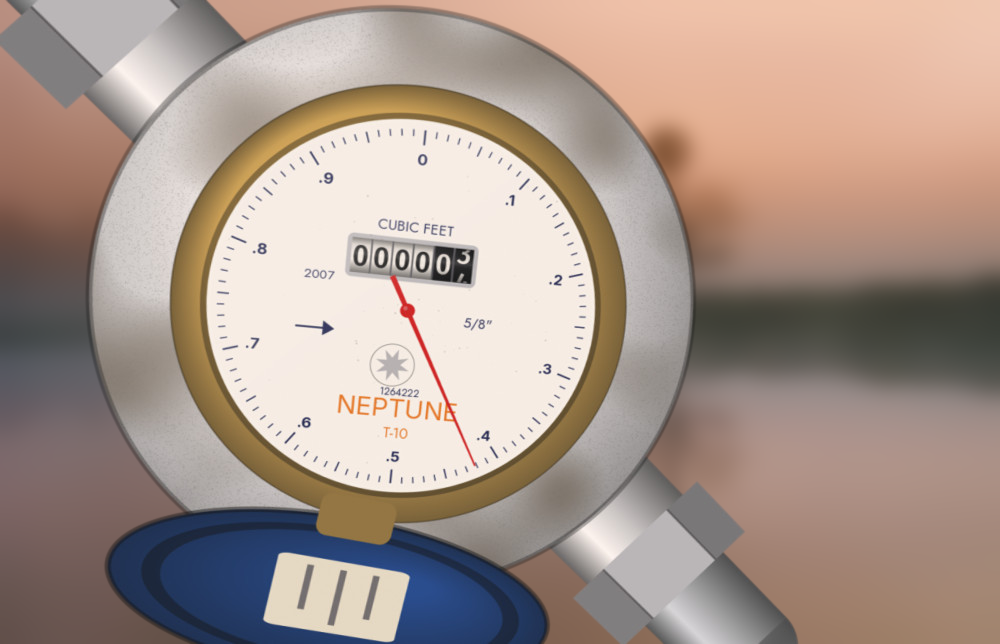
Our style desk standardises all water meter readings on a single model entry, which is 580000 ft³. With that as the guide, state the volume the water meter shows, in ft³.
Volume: 3.42 ft³
